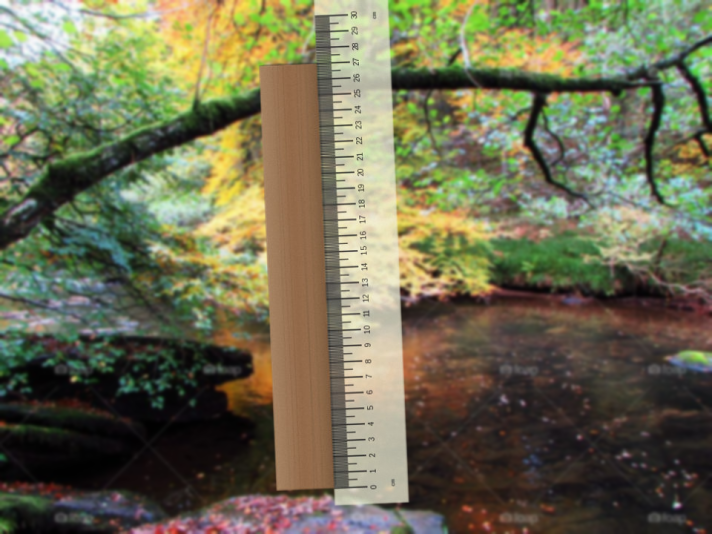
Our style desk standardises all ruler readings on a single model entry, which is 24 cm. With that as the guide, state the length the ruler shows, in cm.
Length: 27 cm
